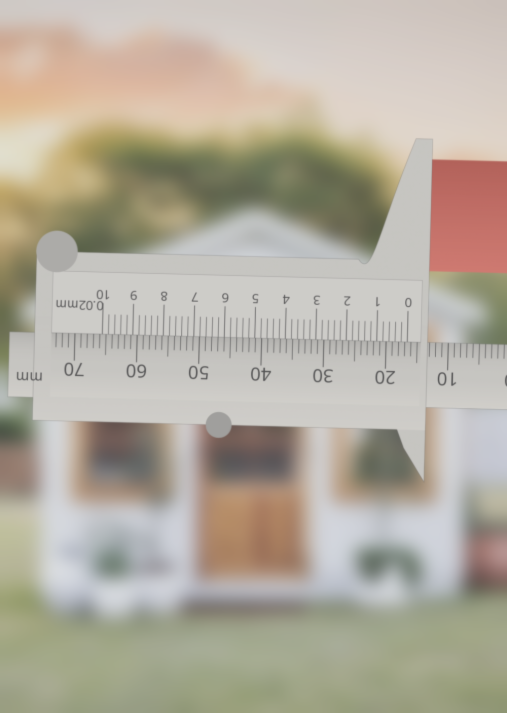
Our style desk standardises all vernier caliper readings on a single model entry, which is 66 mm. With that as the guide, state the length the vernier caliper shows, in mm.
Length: 16.6 mm
